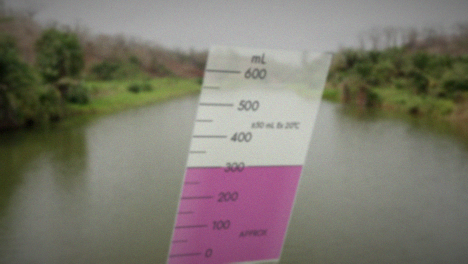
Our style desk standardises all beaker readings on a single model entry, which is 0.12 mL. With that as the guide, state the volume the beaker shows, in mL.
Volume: 300 mL
